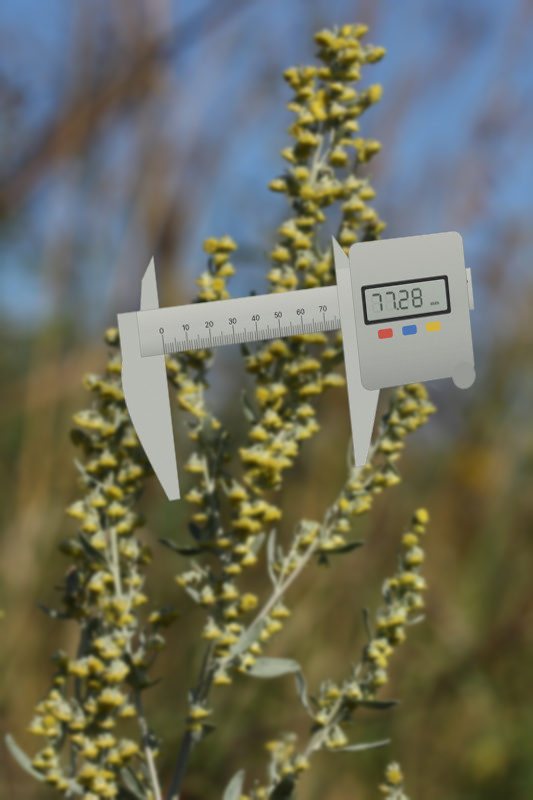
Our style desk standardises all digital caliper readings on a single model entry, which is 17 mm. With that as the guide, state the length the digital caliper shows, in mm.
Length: 77.28 mm
